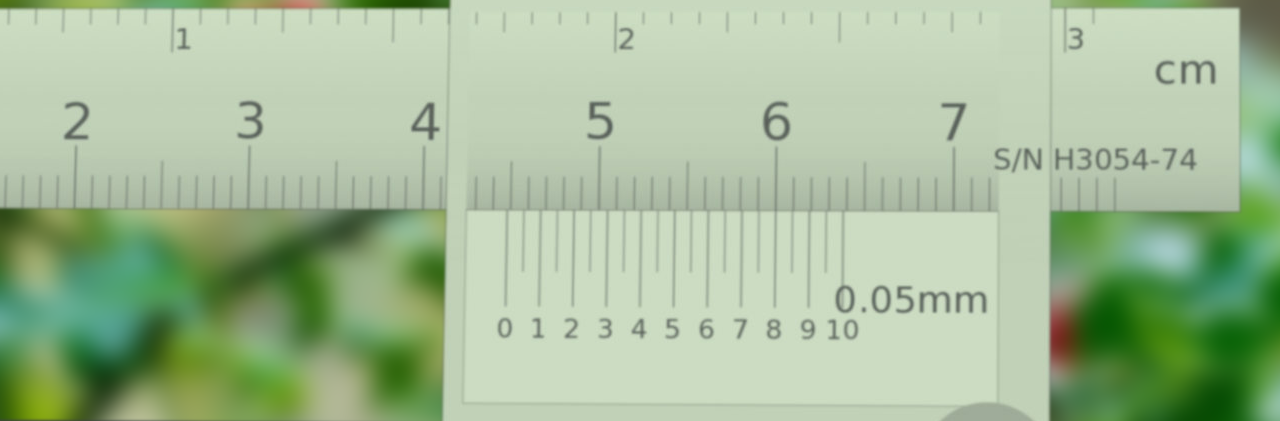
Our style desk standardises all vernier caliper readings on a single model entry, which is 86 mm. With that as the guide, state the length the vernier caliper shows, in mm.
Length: 44.8 mm
